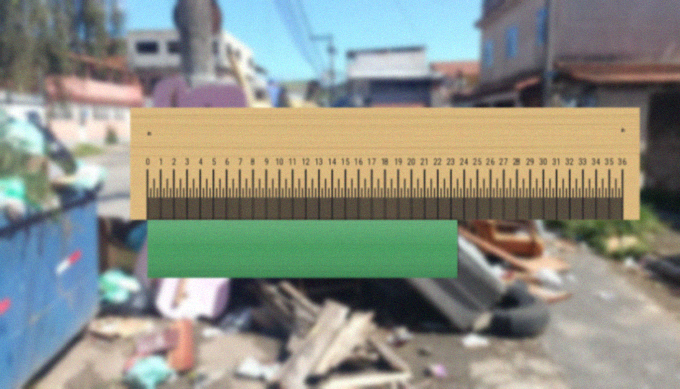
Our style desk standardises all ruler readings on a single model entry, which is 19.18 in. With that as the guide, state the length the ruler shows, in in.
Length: 23.5 in
